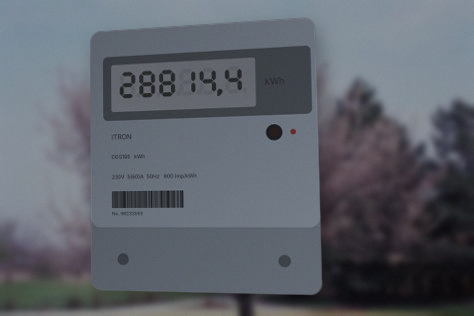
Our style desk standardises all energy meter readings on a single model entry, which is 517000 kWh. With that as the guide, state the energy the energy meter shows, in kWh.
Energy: 28814.4 kWh
